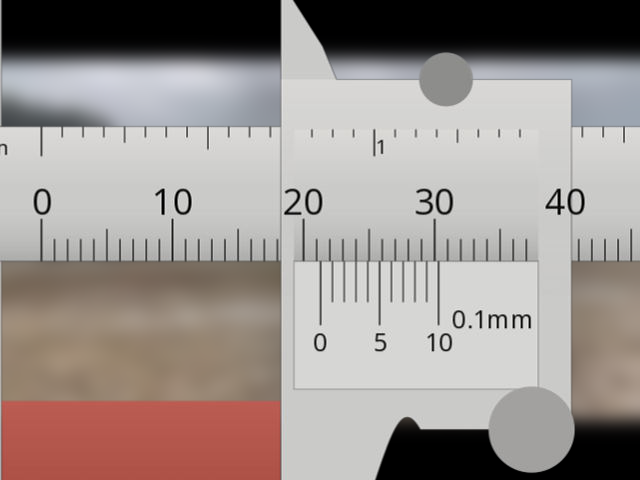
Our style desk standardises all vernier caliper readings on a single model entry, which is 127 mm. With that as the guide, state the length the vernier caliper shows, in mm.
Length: 21.3 mm
